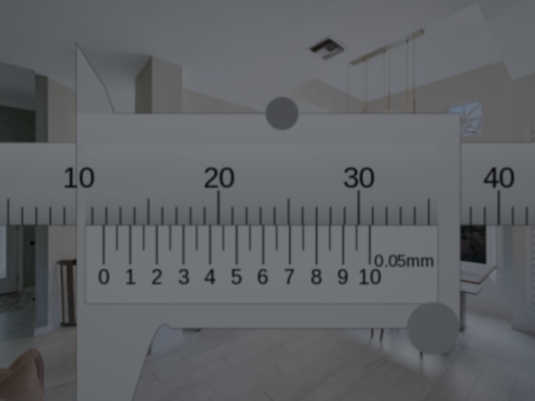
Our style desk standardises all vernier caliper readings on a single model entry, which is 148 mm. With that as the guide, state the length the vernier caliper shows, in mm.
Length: 11.8 mm
